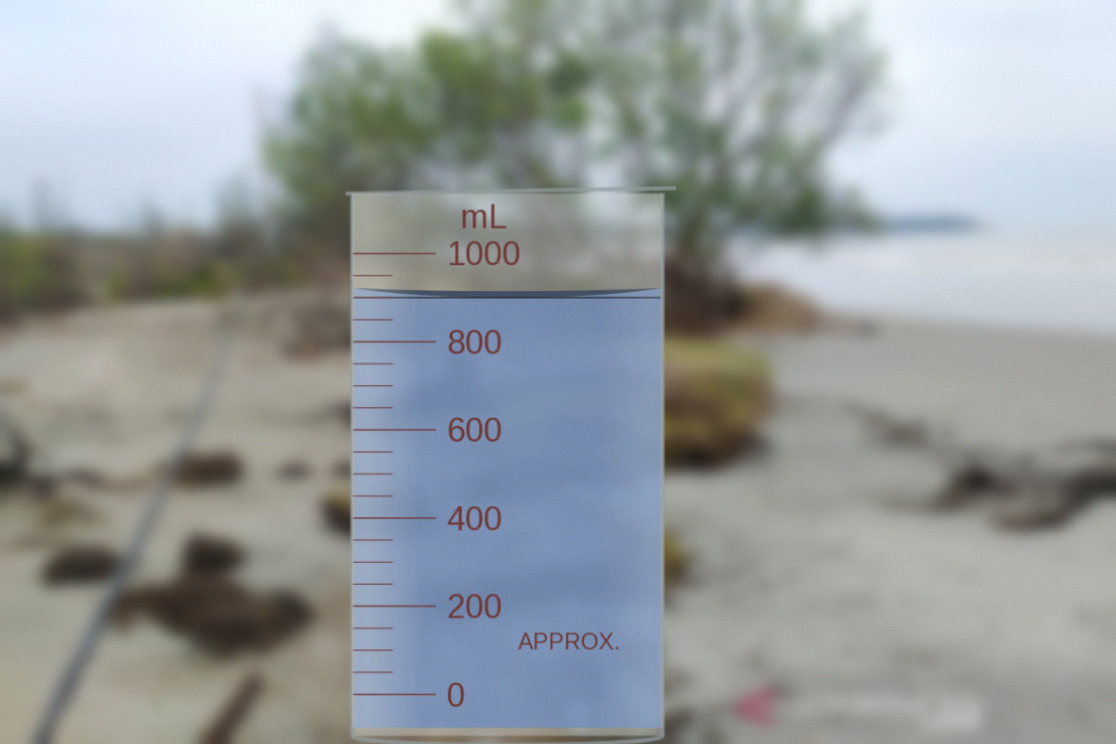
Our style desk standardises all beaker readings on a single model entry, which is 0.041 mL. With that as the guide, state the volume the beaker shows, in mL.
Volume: 900 mL
